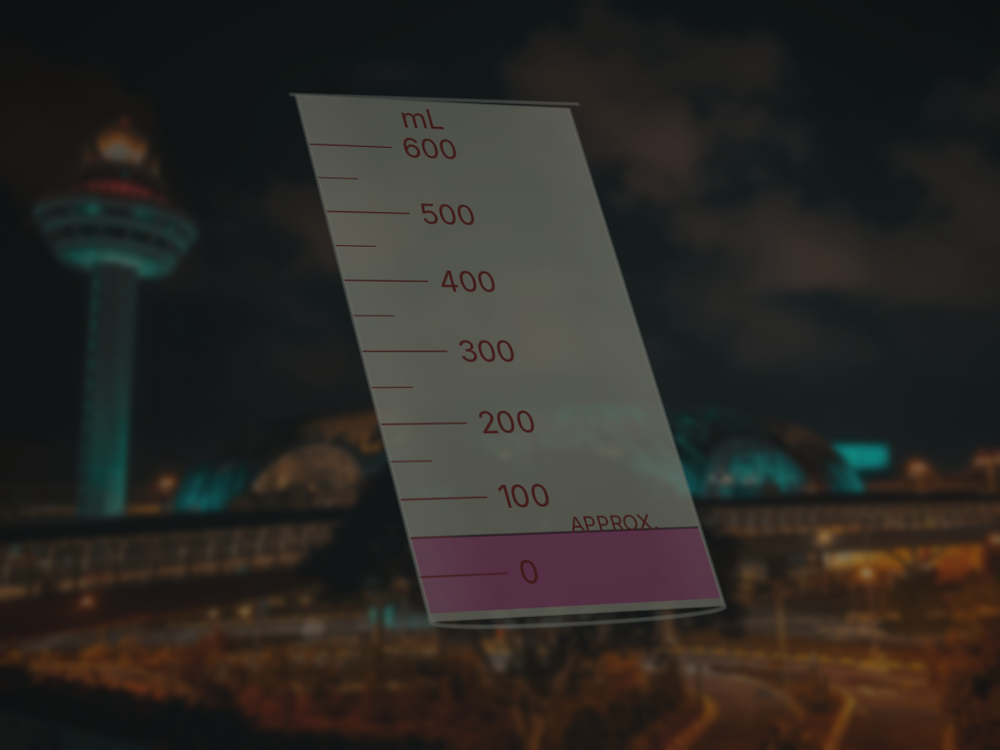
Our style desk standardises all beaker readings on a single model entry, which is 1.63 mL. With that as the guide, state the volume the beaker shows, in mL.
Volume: 50 mL
